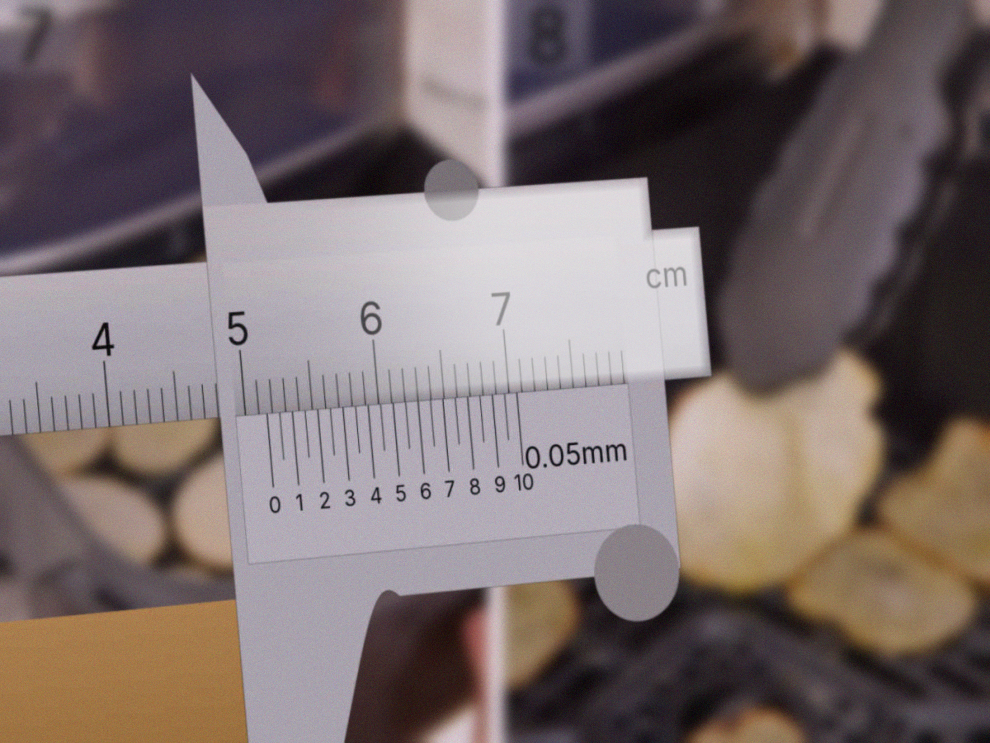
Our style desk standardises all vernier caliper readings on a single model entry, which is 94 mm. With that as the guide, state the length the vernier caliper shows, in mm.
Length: 51.6 mm
